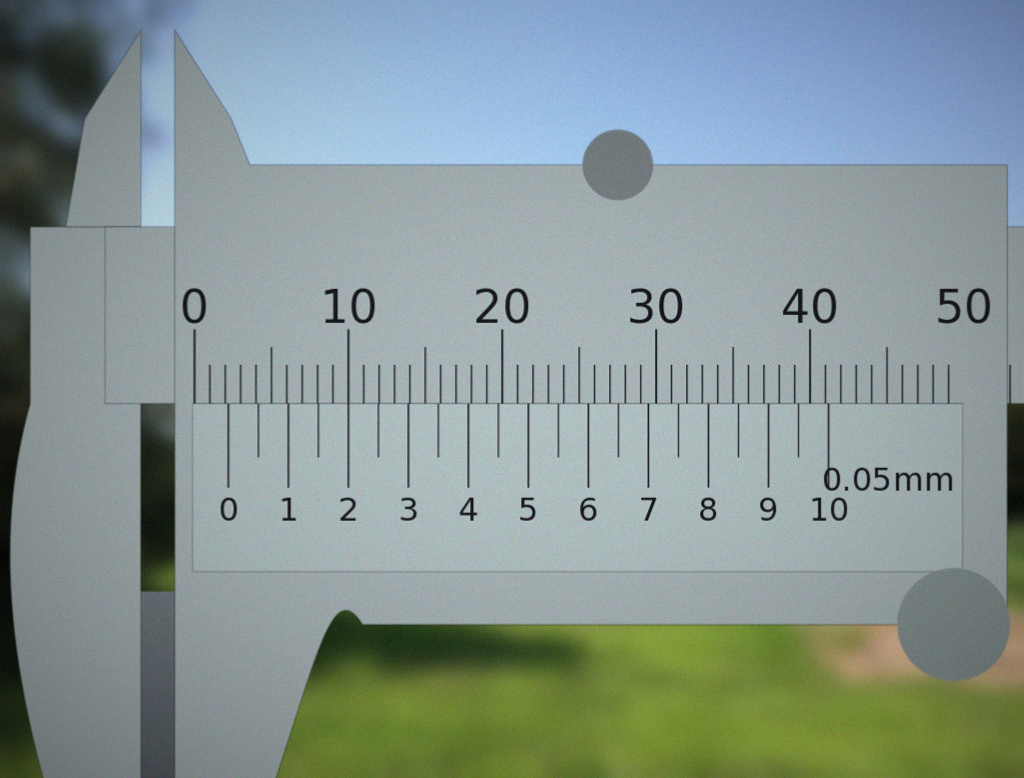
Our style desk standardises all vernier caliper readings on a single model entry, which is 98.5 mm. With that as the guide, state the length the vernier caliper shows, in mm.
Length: 2.2 mm
